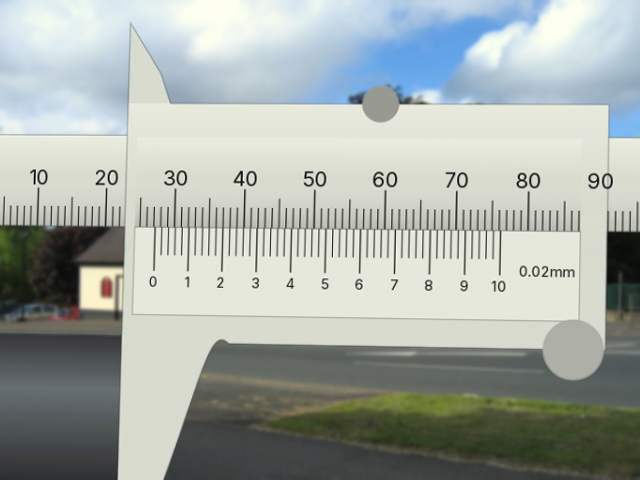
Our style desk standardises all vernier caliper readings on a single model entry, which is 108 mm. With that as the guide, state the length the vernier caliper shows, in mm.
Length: 27.2 mm
